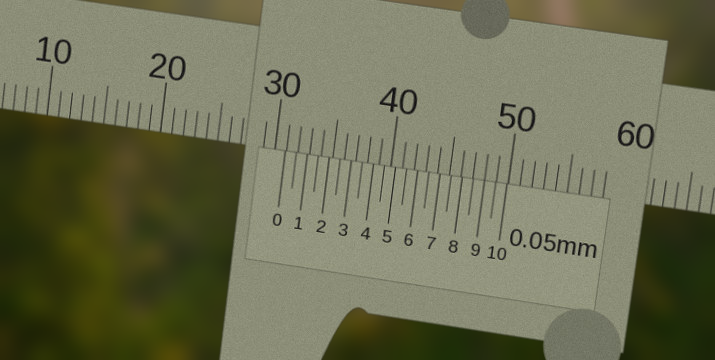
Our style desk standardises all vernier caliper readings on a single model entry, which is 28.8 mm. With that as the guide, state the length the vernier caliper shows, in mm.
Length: 30.9 mm
